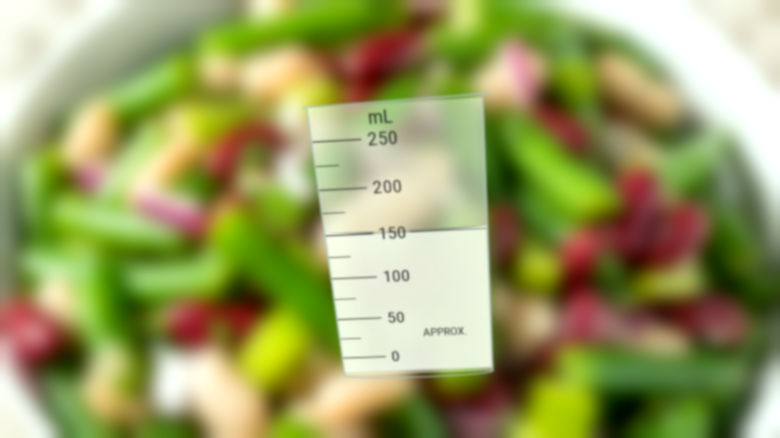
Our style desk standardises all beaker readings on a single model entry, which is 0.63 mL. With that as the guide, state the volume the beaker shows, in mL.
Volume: 150 mL
